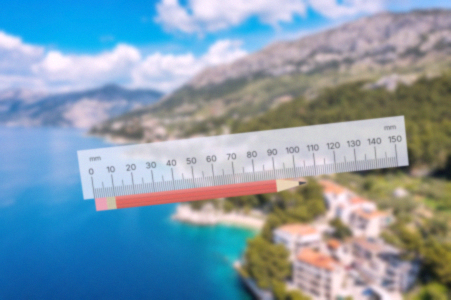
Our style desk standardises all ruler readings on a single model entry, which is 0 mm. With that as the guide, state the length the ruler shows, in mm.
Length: 105 mm
